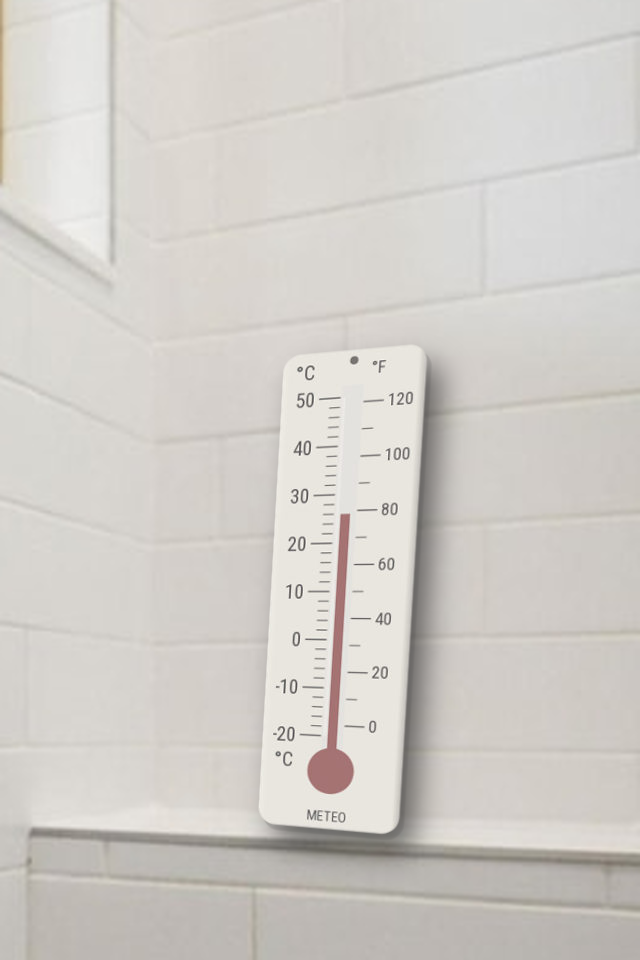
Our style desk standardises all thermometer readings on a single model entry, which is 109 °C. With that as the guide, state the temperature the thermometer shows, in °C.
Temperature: 26 °C
